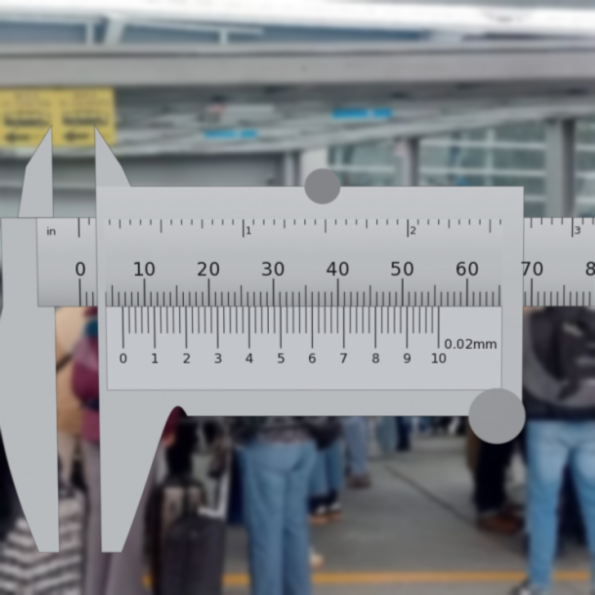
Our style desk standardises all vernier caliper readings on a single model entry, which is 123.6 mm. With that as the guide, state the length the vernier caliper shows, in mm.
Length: 6.6 mm
